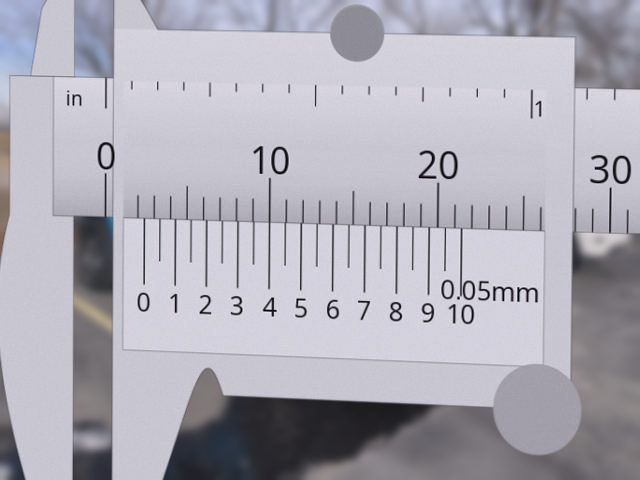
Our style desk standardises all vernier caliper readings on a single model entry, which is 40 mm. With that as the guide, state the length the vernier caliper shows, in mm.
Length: 2.4 mm
